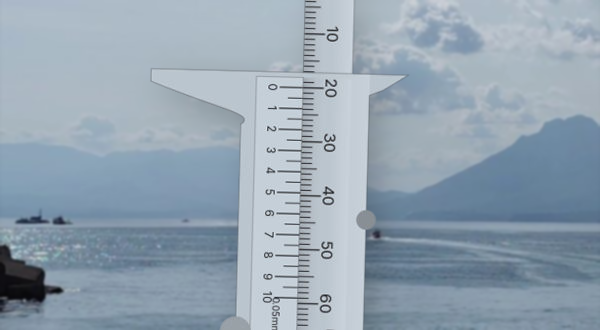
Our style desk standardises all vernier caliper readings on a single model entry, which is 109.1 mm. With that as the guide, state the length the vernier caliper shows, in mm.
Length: 20.0 mm
